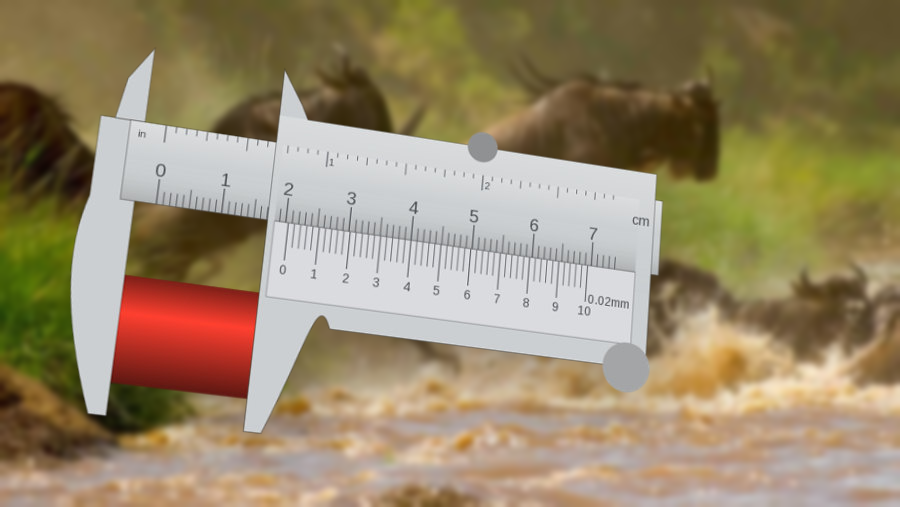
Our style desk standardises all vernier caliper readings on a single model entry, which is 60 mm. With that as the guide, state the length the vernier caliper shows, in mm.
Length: 20.4 mm
